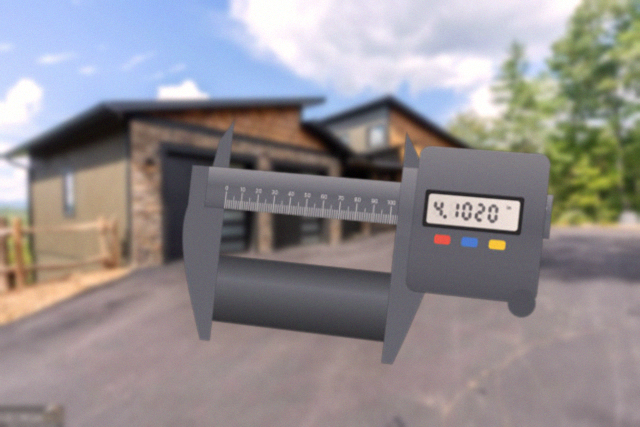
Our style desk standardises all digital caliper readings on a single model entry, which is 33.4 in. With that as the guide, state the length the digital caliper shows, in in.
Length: 4.1020 in
